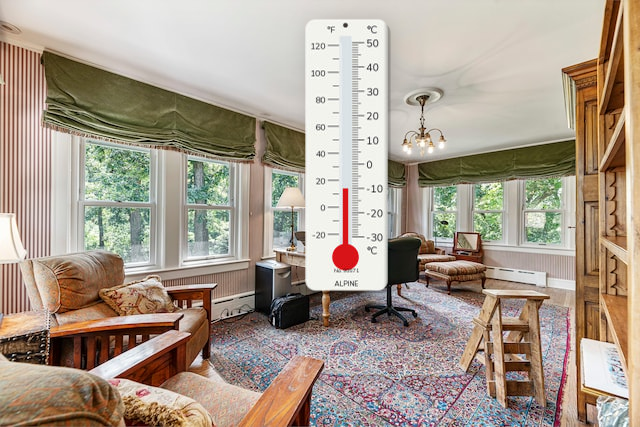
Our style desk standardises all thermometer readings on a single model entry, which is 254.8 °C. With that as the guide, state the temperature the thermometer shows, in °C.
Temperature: -10 °C
